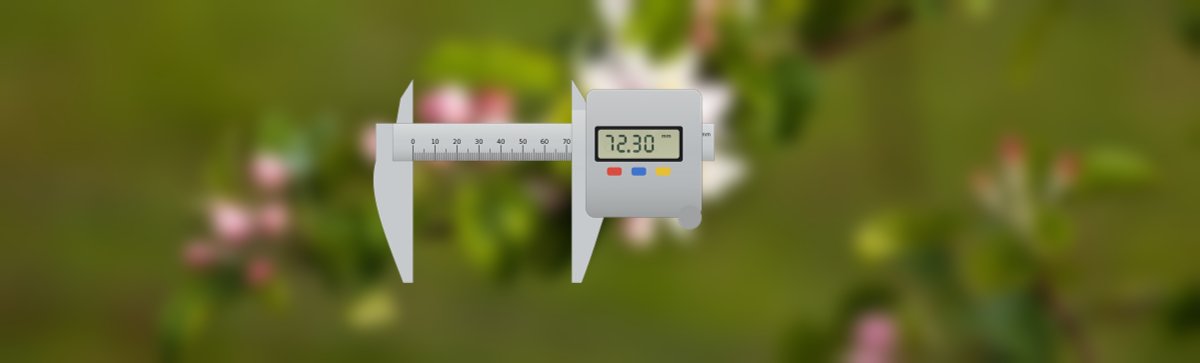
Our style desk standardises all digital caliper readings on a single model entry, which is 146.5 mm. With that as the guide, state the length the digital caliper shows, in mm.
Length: 72.30 mm
